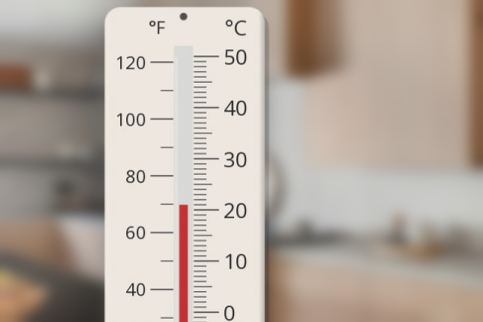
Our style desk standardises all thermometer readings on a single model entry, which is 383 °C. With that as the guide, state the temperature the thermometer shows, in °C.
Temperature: 21 °C
